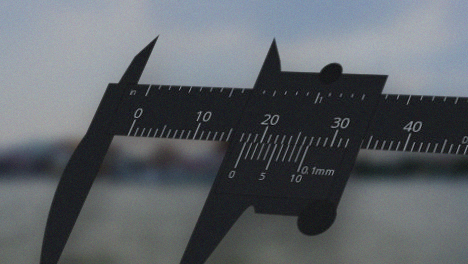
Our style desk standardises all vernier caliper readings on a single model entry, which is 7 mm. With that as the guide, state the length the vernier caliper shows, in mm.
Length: 17.8 mm
